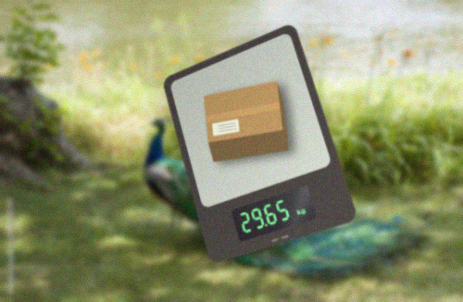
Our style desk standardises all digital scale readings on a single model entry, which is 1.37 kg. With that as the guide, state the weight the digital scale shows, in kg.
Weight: 29.65 kg
